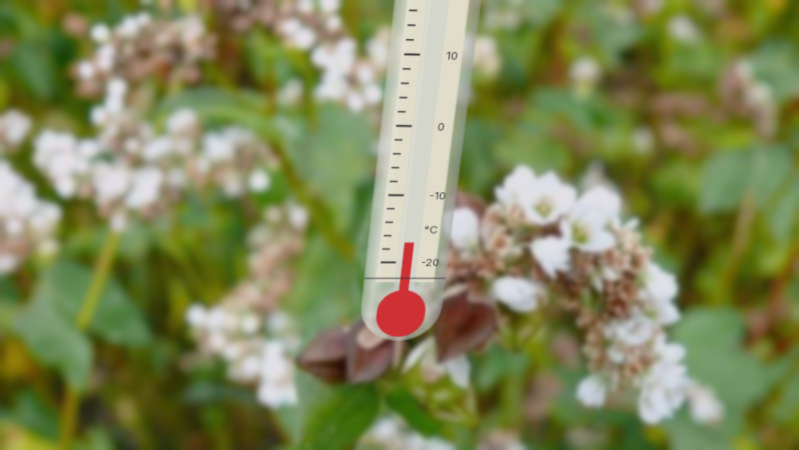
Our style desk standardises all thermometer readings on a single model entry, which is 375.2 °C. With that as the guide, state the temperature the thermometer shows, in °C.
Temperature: -17 °C
